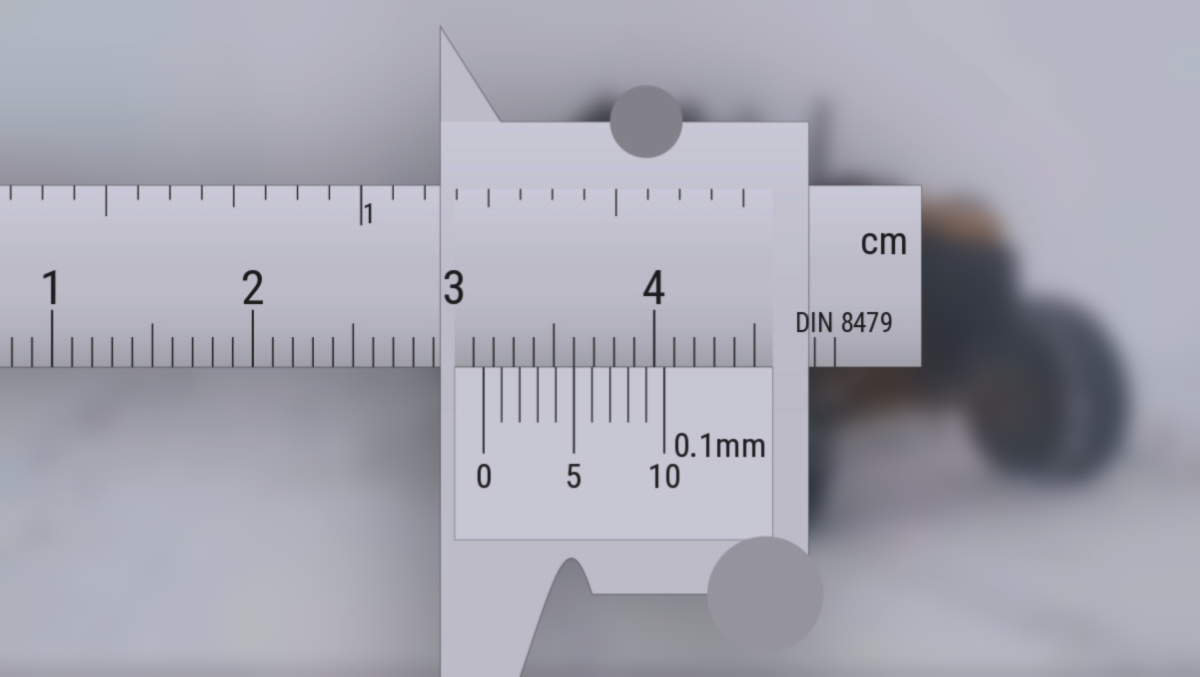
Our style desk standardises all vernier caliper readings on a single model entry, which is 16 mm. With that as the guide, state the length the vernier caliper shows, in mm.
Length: 31.5 mm
